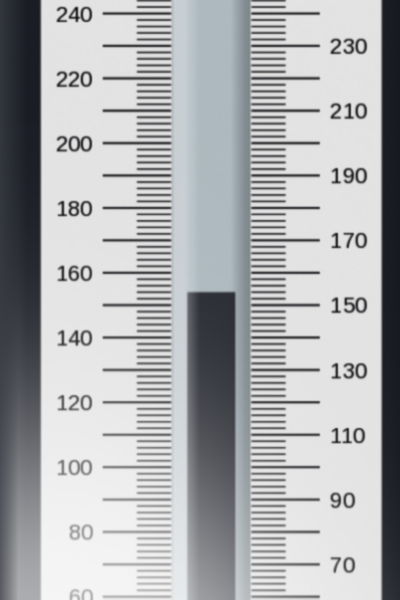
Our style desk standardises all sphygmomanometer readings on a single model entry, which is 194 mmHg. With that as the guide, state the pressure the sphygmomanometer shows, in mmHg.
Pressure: 154 mmHg
